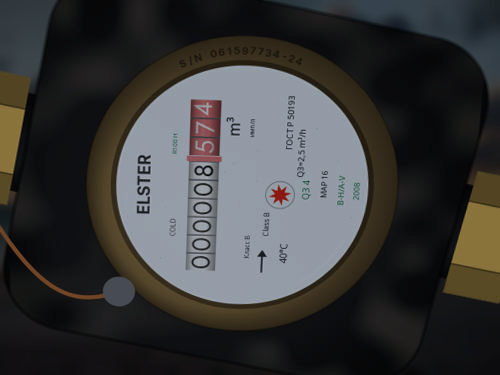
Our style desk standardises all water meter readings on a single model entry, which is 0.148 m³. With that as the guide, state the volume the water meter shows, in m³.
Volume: 8.574 m³
